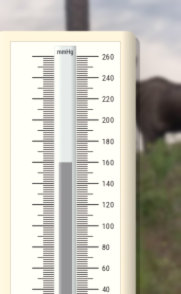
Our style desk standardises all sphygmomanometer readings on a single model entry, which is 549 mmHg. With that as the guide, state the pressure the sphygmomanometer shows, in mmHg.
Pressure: 160 mmHg
